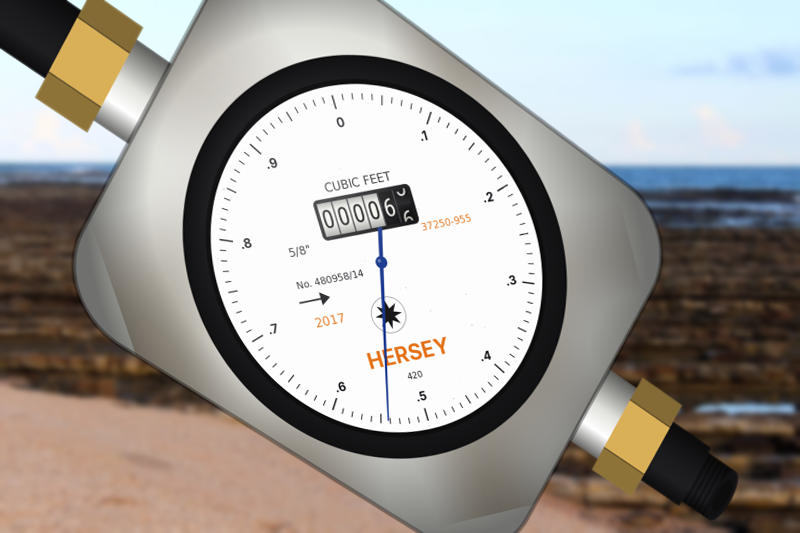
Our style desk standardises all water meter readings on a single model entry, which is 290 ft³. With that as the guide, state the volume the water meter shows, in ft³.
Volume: 65.54 ft³
